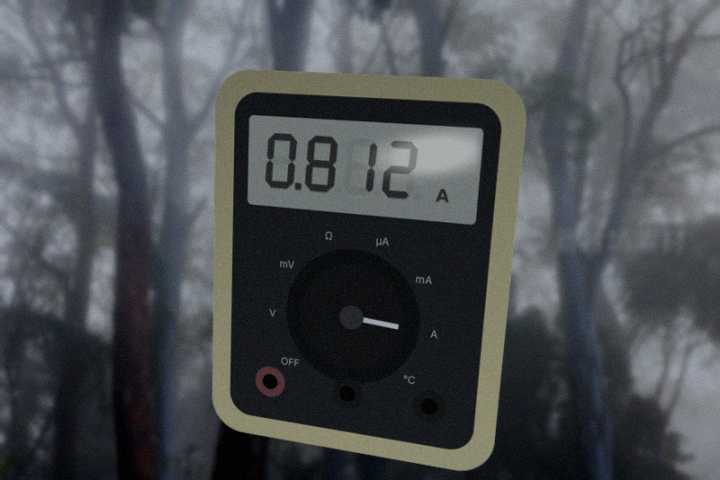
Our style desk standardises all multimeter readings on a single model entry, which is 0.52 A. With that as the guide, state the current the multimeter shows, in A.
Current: 0.812 A
